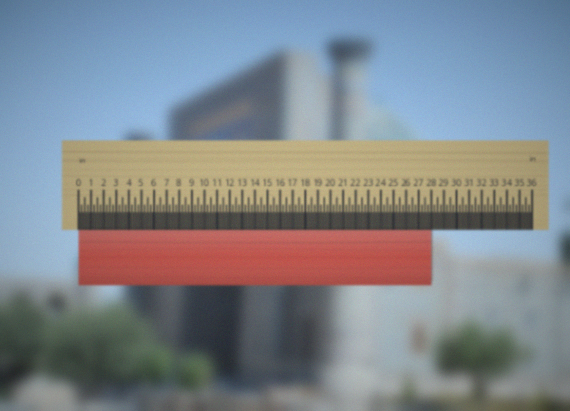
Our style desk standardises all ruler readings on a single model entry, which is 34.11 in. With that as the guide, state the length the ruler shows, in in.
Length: 28 in
